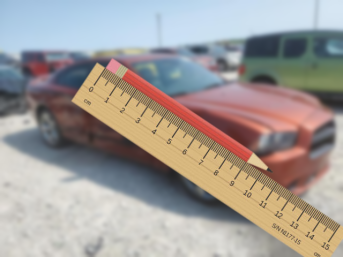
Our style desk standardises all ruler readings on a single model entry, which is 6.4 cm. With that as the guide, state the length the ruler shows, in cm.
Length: 10.5 cm
